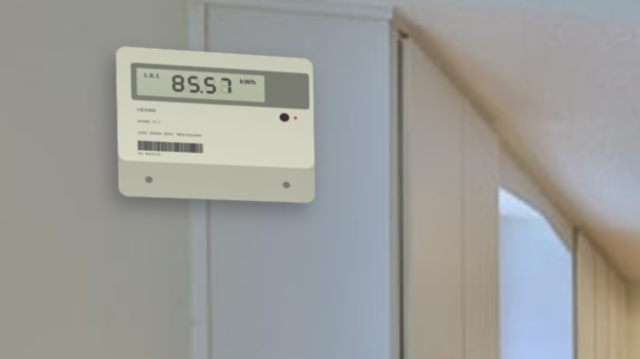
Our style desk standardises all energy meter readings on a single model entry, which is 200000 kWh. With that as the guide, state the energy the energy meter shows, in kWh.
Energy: 85.57 kWh
